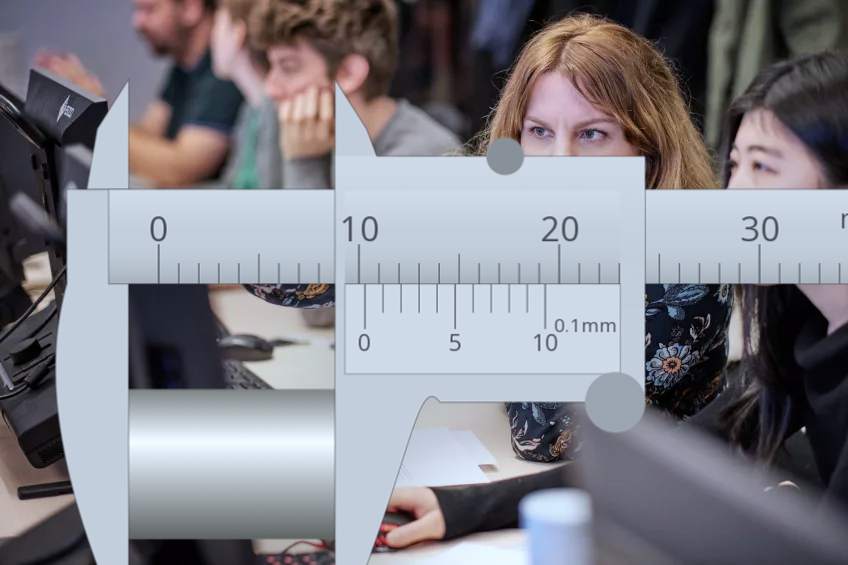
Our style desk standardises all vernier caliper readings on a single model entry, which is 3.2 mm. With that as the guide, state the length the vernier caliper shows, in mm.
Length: 10.3 mm
